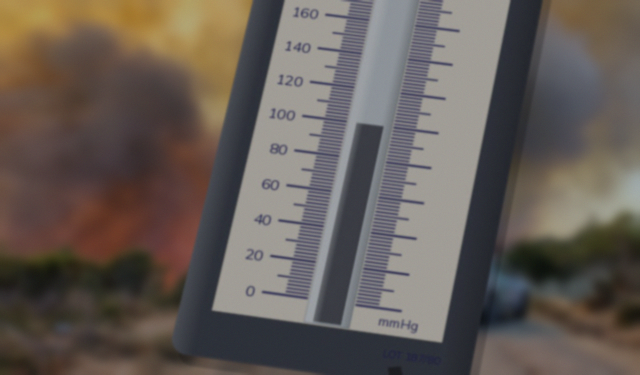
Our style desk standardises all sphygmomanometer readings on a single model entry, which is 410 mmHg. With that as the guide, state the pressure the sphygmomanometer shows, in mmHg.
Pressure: 100 mmHg
